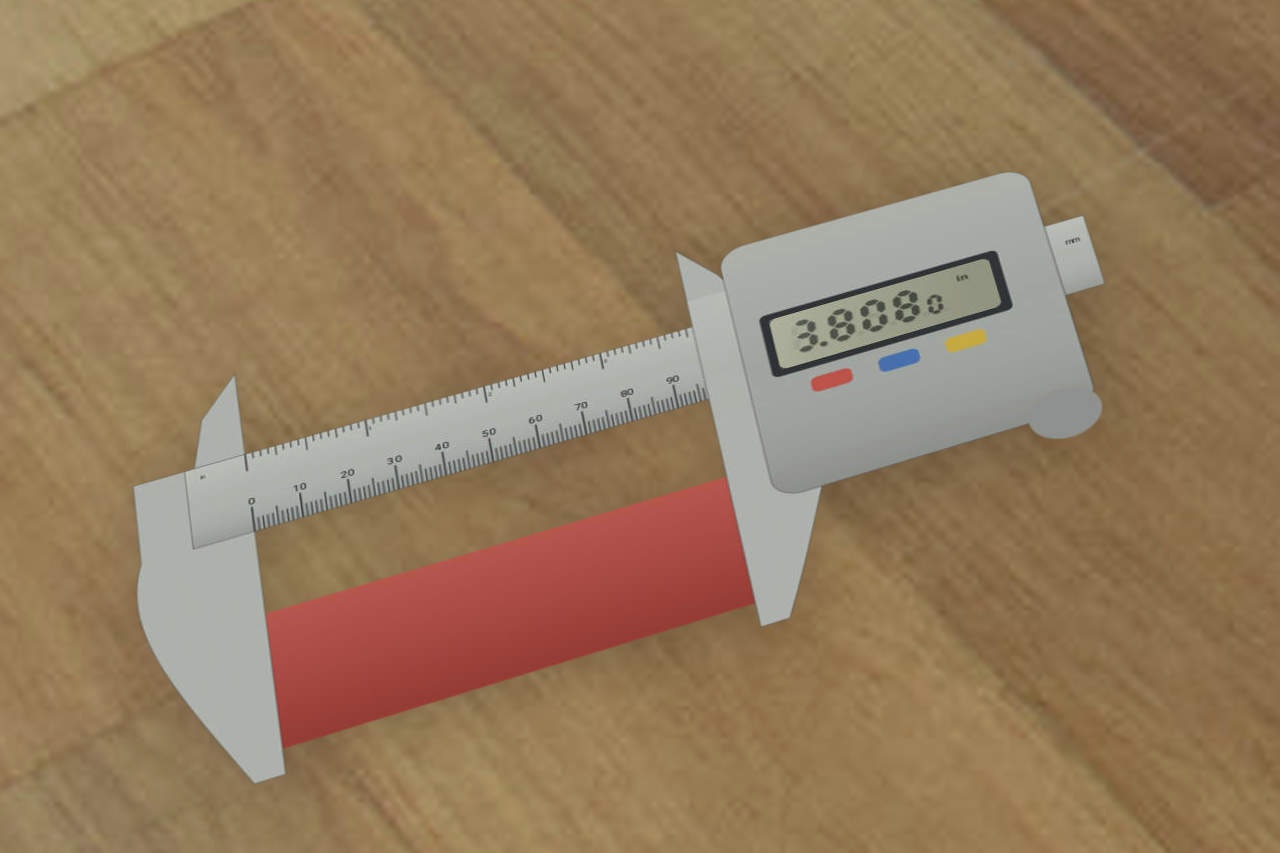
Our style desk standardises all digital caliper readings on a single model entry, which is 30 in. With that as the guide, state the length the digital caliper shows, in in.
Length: 3.8080 in
